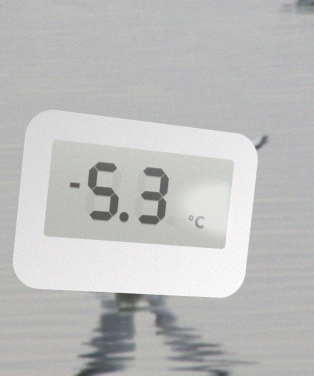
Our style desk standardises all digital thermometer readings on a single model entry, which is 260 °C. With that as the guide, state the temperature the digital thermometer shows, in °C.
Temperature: -5.3 °C
